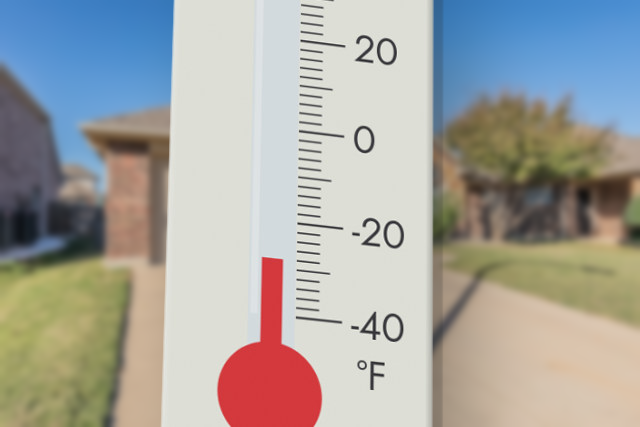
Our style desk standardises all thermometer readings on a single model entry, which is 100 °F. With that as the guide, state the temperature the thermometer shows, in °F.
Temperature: -28 °F
